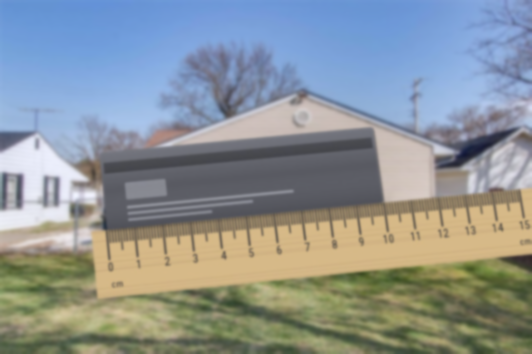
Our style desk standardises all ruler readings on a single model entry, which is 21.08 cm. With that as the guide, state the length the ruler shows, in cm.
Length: 10 cm
